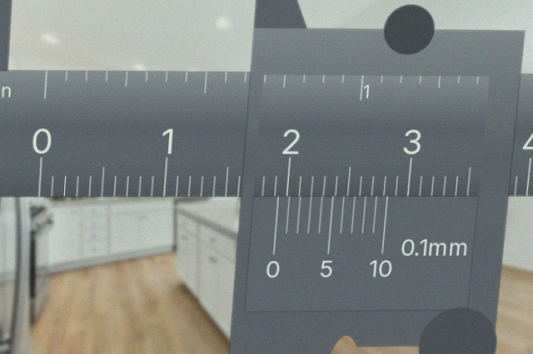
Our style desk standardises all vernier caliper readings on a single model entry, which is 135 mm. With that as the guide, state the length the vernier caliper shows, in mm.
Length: 19.3 mm
